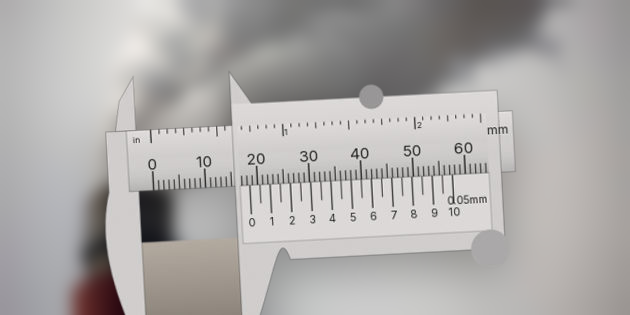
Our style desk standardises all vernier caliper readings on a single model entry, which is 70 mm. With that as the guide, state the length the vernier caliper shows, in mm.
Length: 18.5 mm
